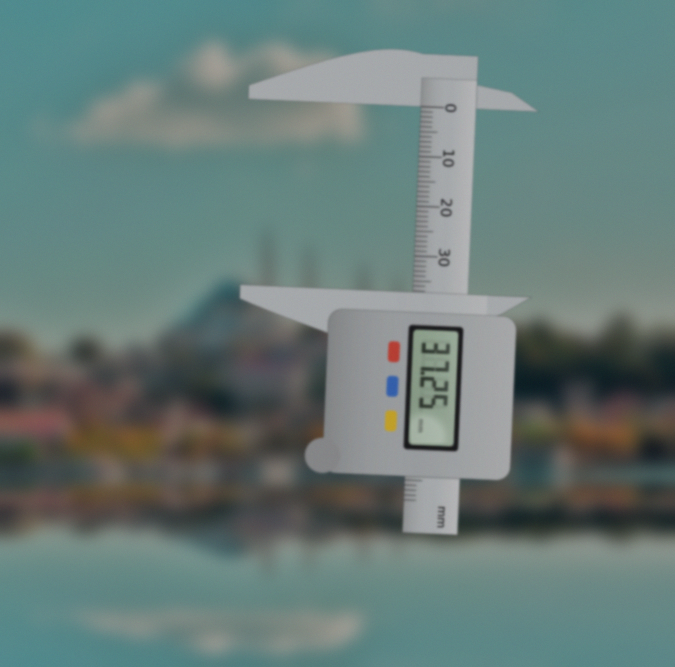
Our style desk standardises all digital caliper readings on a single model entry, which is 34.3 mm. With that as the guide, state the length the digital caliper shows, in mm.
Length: 37.25 mm
